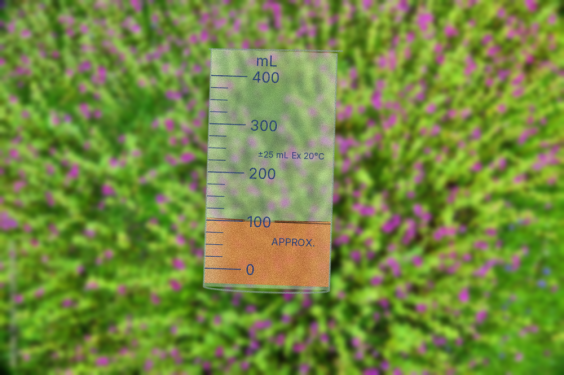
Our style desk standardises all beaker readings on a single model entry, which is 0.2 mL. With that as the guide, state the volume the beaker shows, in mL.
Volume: 100 mL
